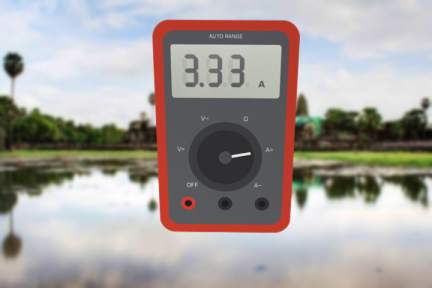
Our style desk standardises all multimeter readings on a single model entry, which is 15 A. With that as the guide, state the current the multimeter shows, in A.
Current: 3.33 A
